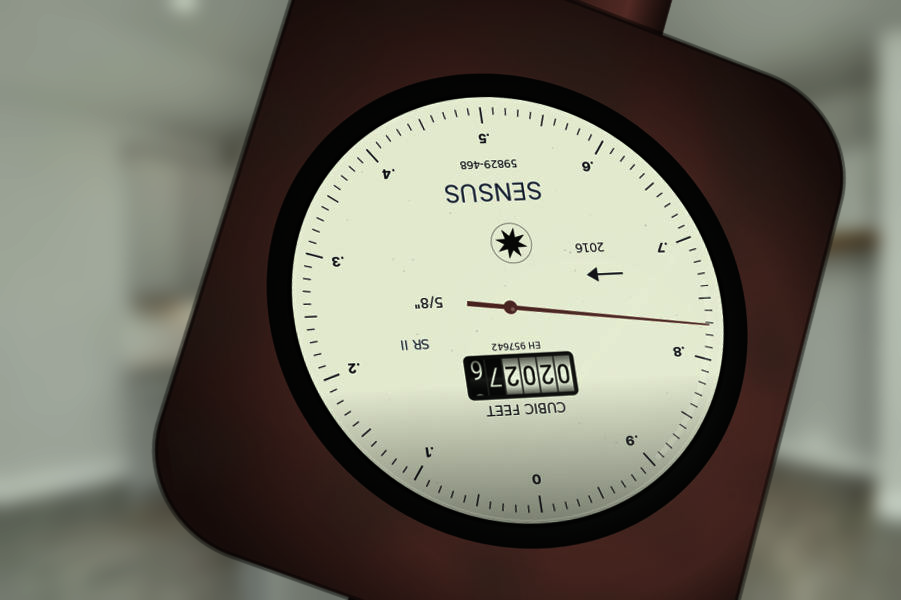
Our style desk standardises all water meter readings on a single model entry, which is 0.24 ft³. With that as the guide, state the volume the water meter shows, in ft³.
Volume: 20275.77 ft³
